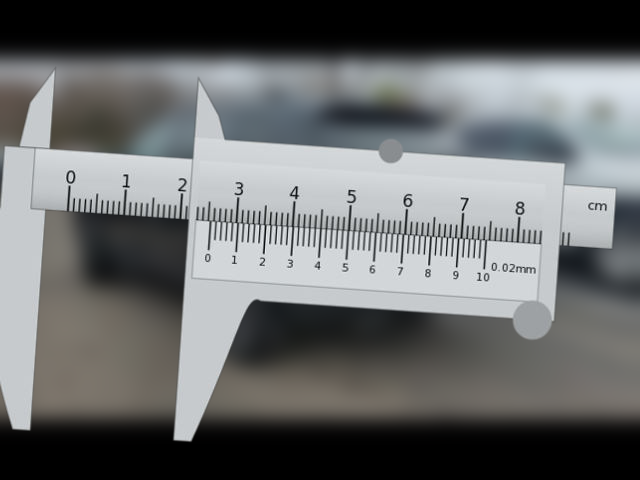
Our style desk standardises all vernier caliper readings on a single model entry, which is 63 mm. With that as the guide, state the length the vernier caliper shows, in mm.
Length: 25.4 mm
